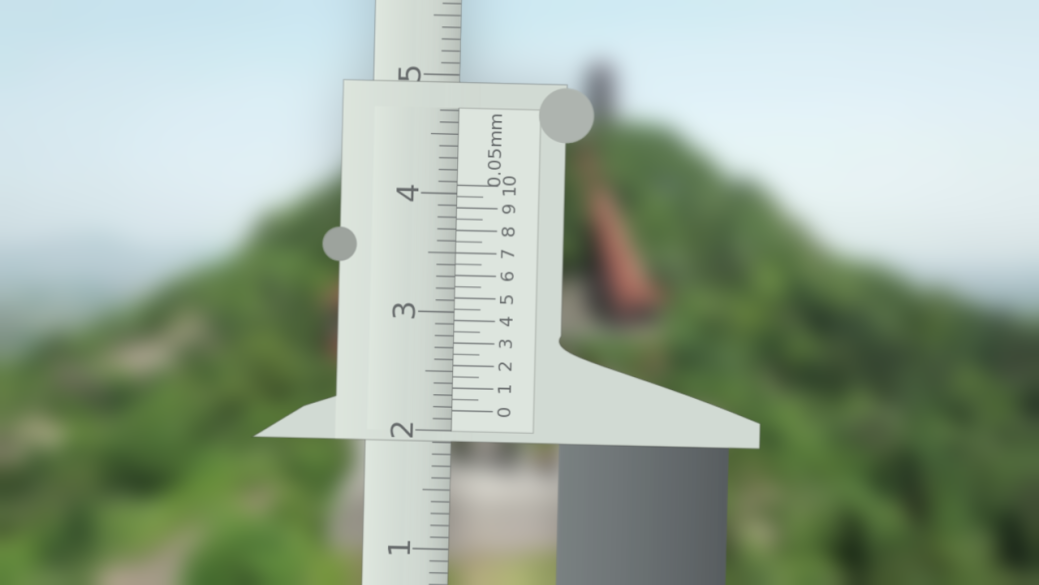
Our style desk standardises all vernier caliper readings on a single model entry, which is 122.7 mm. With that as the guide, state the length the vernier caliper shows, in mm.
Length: 21.7 mm
